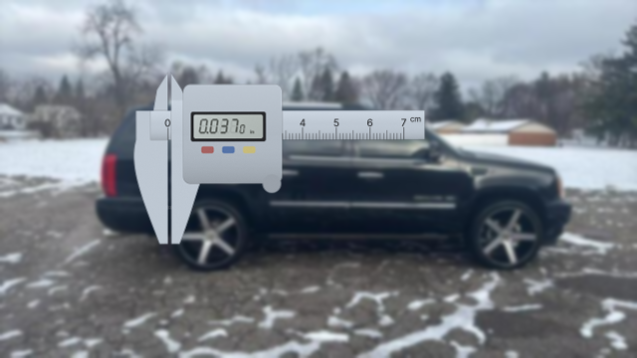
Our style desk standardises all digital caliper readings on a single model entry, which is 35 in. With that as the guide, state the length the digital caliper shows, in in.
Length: 0.0370 in
